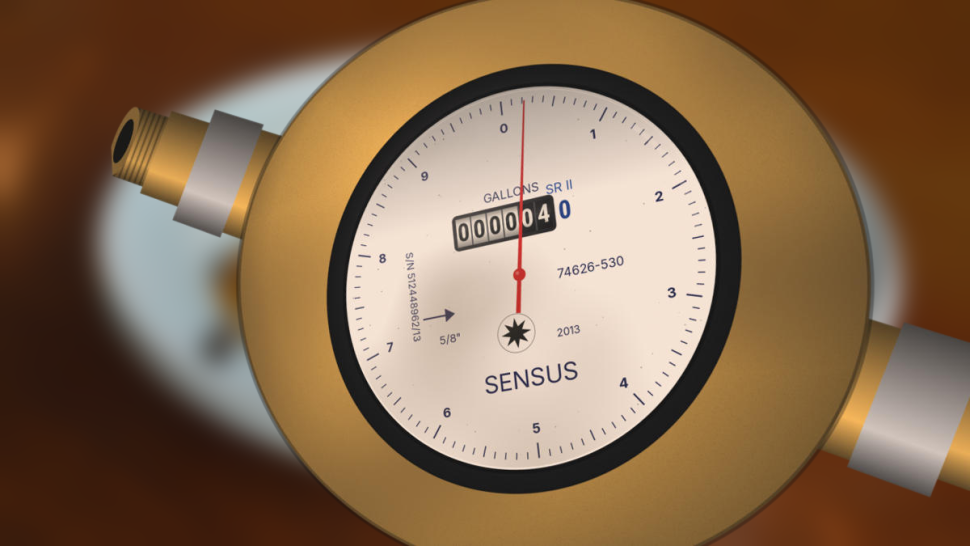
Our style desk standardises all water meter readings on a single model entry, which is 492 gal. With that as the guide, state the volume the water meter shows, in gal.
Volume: 40.2 gal
